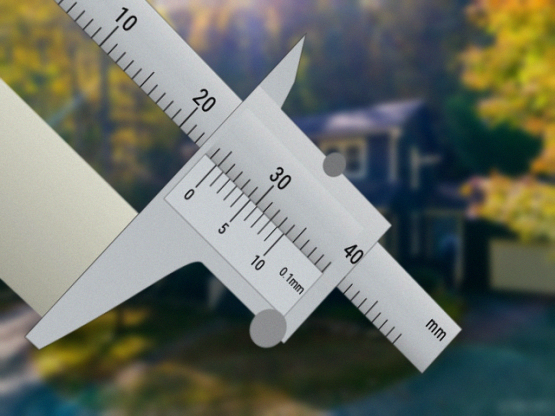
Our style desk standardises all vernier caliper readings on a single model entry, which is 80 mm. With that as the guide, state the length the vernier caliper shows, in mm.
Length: 24.8 mm
